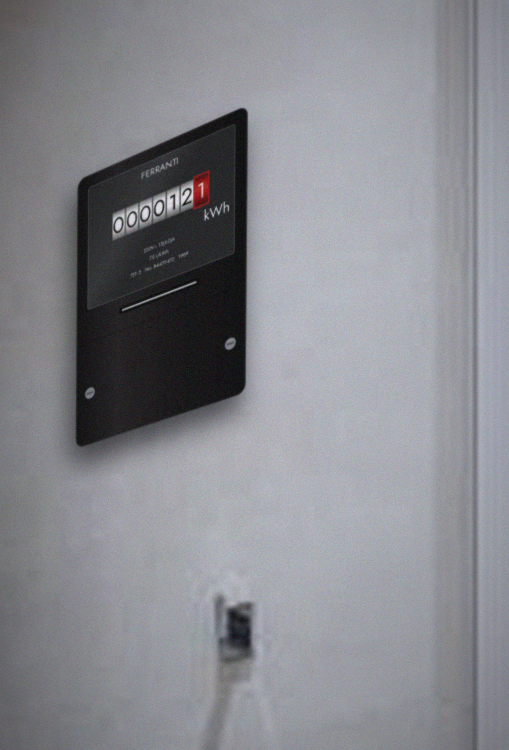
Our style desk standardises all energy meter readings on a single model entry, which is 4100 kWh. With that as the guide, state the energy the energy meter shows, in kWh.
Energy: 12.1 kWh
